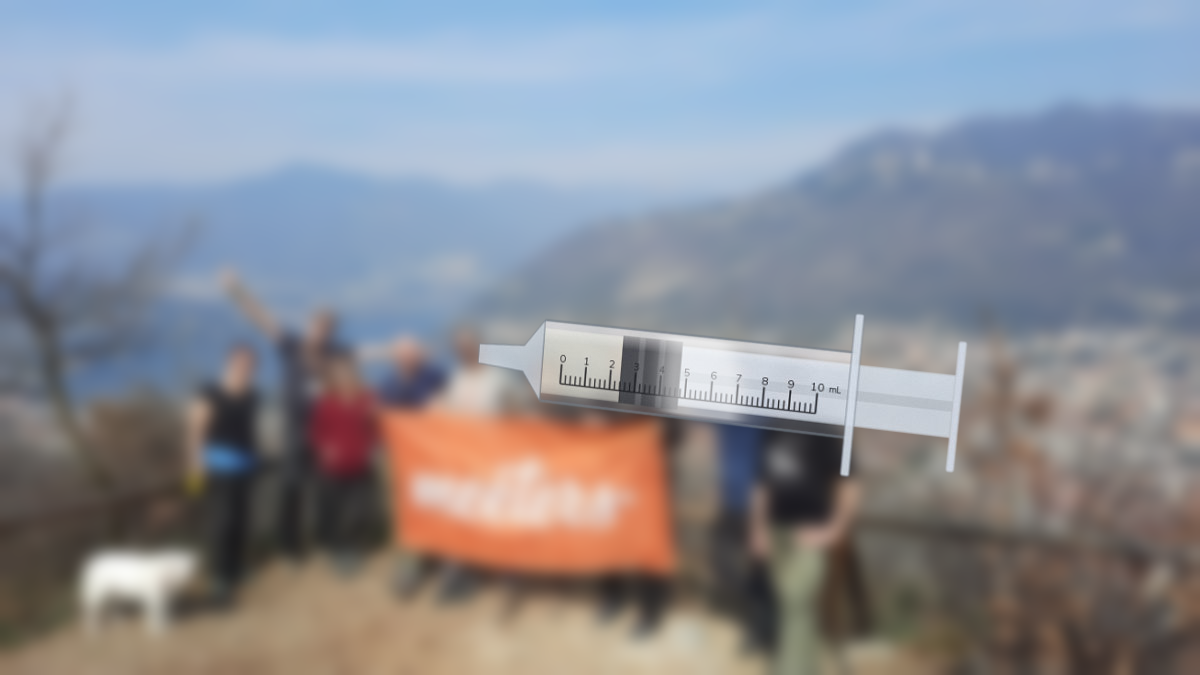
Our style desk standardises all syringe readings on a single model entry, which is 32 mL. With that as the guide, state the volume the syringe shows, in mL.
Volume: 2.4 mL
